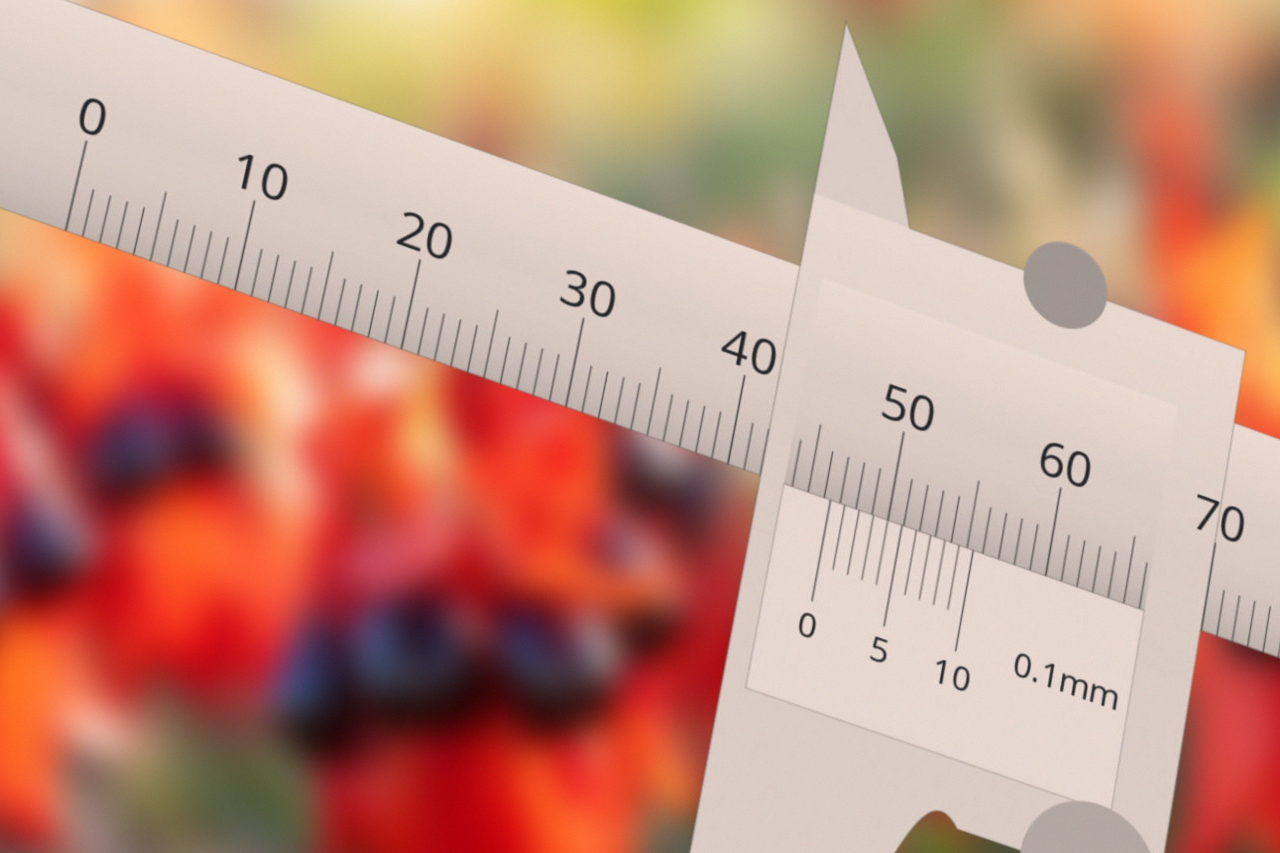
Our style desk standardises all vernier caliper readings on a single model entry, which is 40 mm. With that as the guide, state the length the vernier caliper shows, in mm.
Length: 46.4 mm
